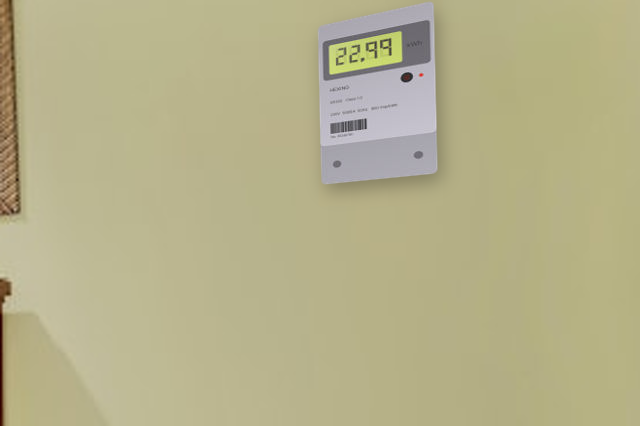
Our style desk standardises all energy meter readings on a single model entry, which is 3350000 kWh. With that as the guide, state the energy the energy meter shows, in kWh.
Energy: 22.99 kWh
